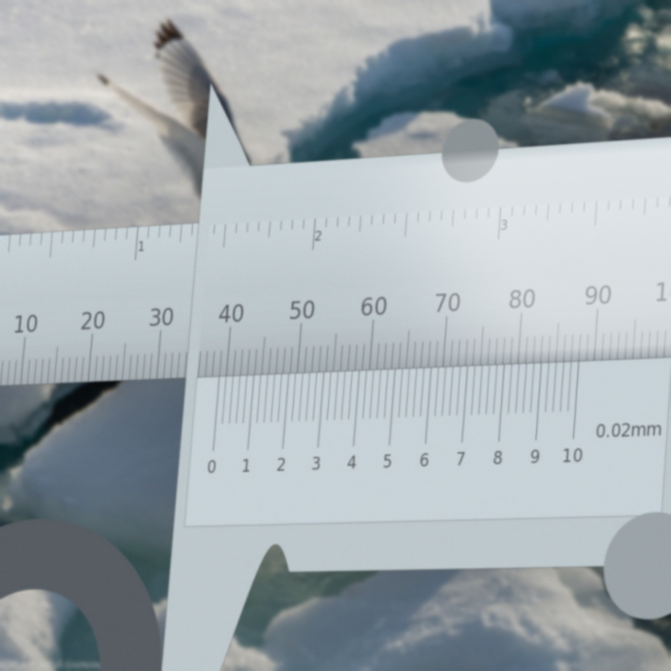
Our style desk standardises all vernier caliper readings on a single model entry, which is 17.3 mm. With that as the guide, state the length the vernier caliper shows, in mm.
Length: 39.0 mm
